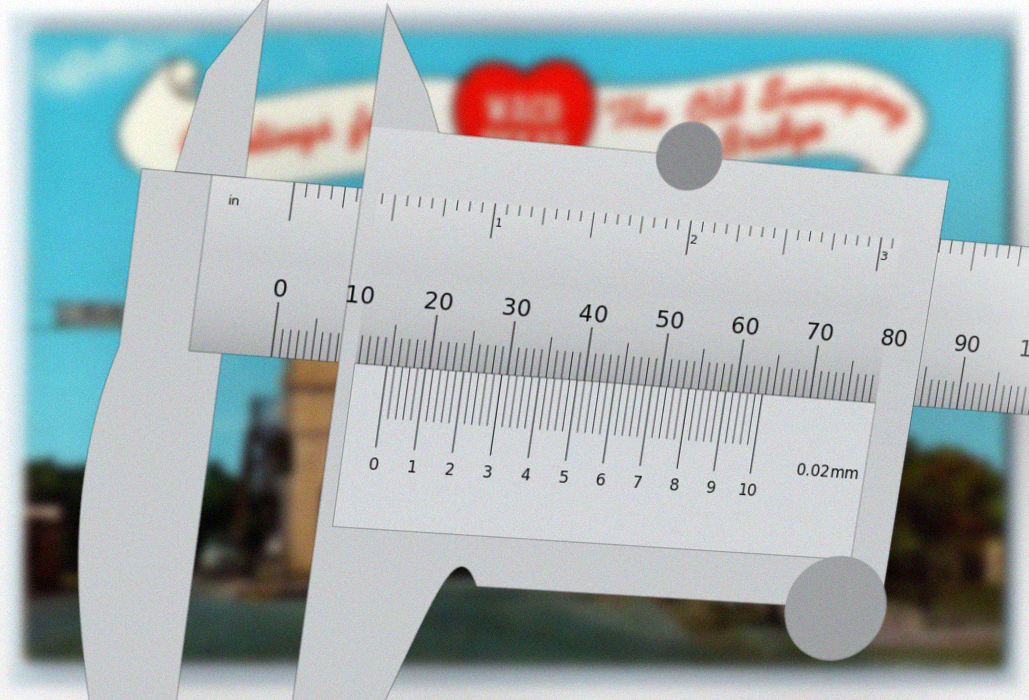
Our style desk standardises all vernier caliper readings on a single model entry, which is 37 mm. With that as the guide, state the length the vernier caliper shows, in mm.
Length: 14.6 mm
